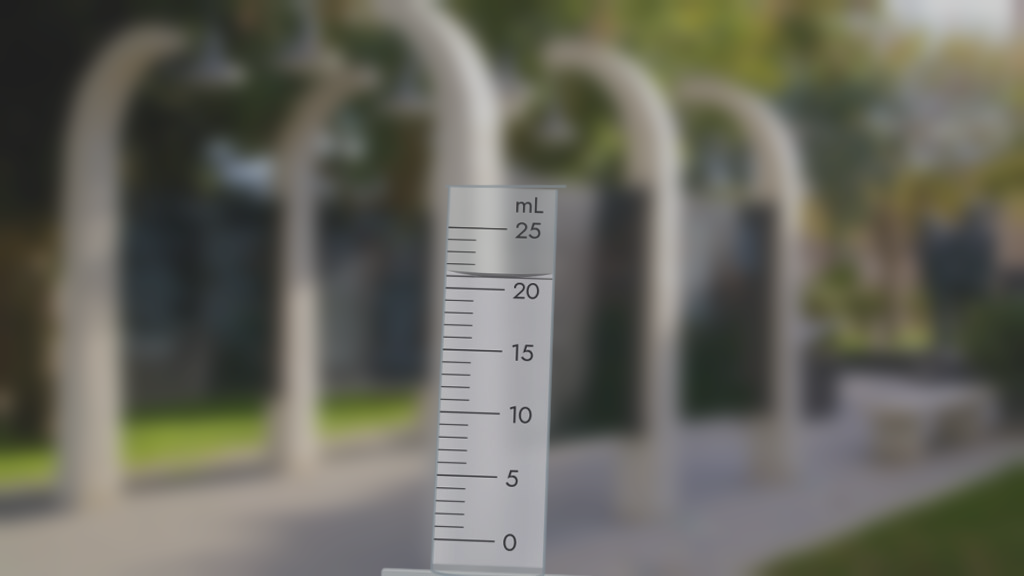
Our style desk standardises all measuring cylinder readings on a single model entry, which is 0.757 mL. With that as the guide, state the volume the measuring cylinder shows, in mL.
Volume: 21 mL
